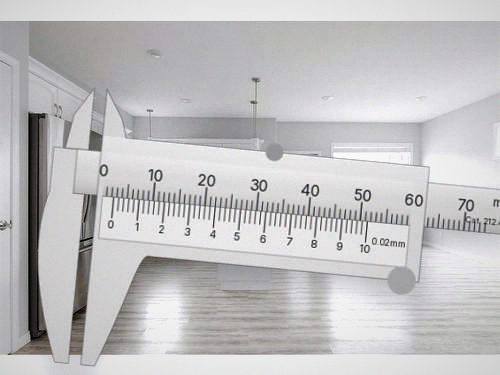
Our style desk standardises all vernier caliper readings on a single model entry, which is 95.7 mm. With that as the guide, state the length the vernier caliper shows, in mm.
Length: 2.4 mm
